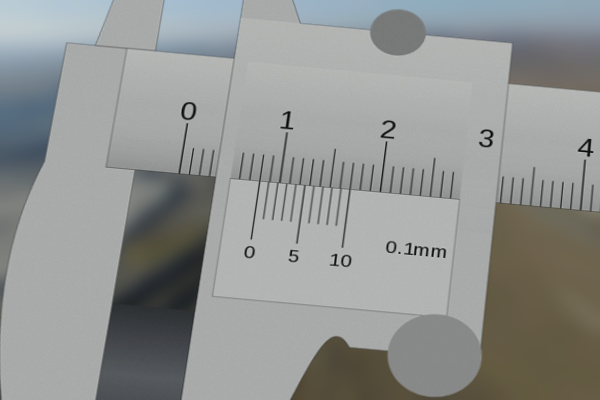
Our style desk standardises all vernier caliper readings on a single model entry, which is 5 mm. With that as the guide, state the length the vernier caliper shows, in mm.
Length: 8.0 mm
